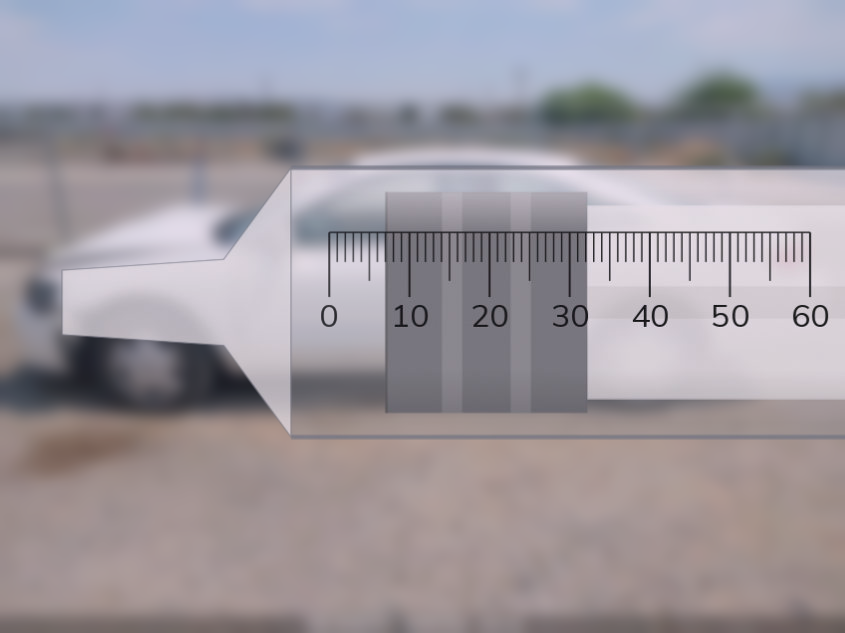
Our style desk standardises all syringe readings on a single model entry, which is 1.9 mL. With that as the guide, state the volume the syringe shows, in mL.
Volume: 7 mL
